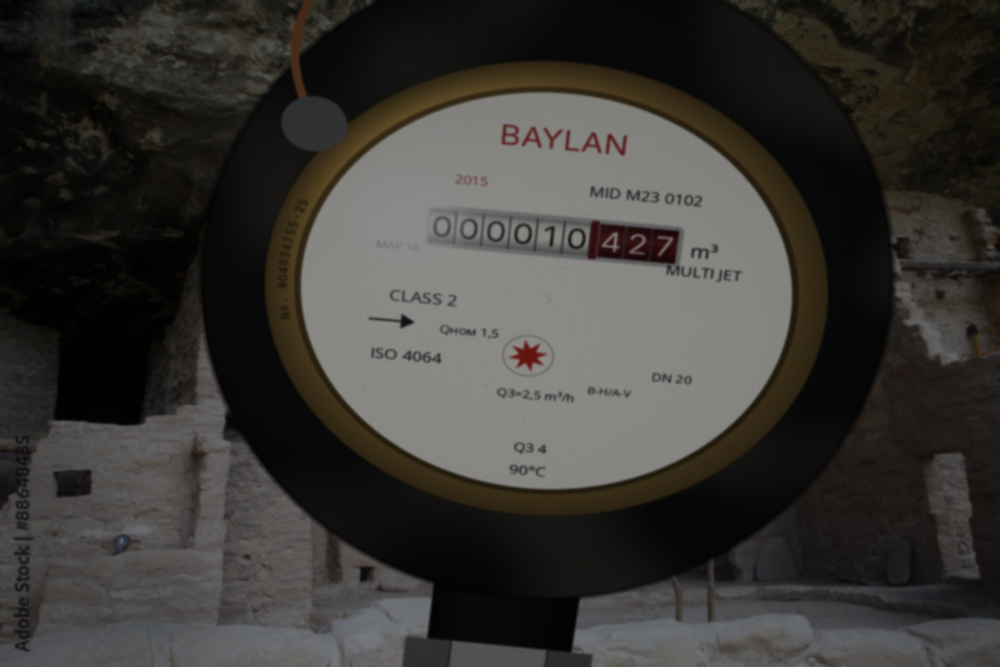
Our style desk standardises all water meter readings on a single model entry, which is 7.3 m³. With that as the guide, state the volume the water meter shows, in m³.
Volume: 10.427 m³
